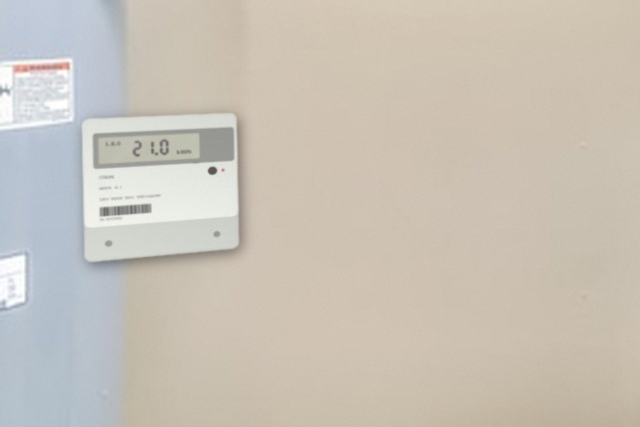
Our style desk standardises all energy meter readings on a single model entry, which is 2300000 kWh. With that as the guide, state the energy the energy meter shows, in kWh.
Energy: 21.0 kWh
